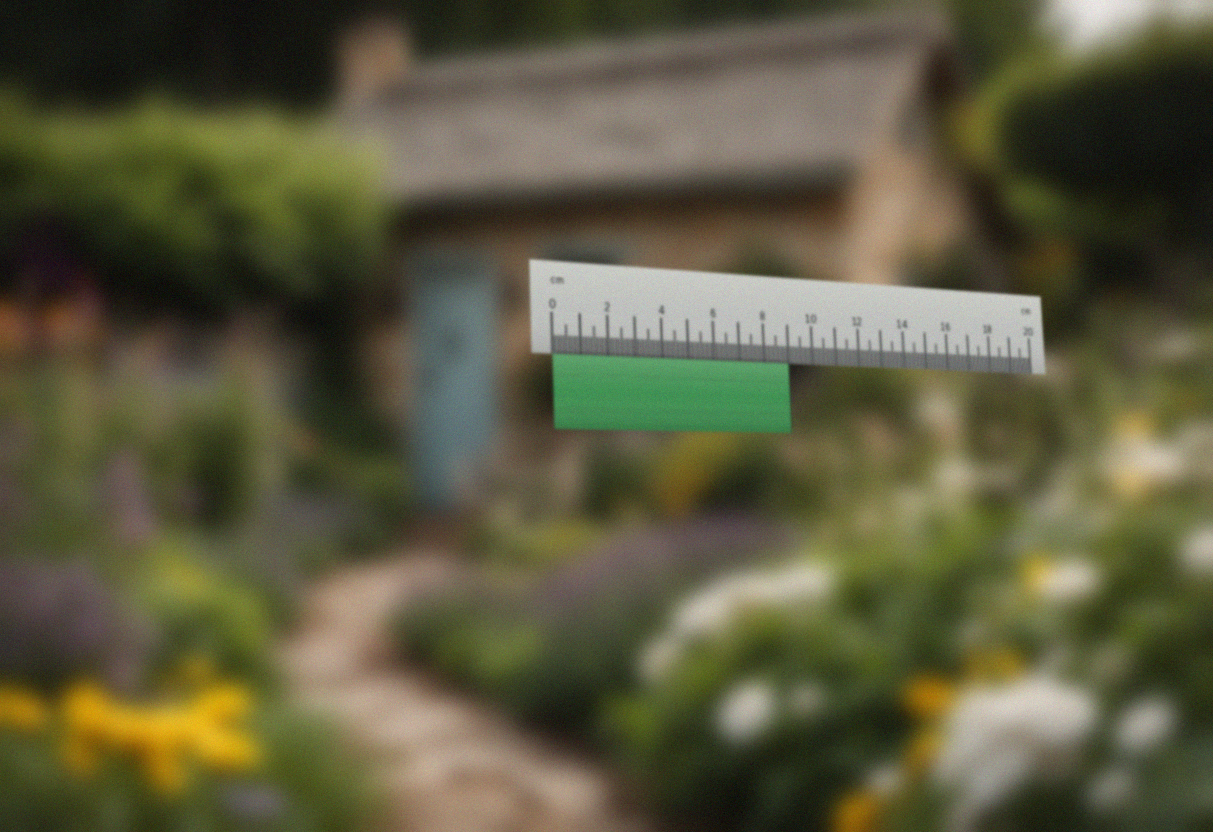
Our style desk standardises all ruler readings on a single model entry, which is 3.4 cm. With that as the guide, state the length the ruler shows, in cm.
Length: 9 cm
